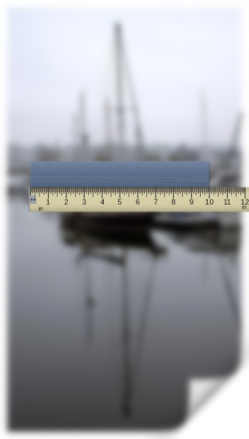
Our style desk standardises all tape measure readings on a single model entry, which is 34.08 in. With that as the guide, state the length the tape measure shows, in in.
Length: 10 in
